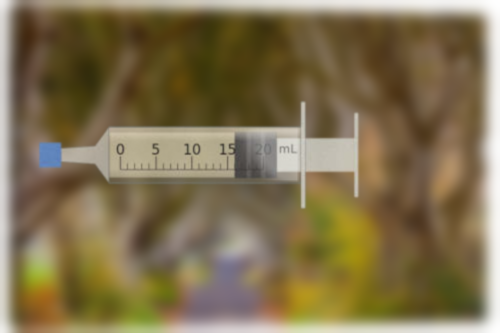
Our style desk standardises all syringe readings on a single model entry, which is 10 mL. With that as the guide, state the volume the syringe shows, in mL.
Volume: 16 mL
